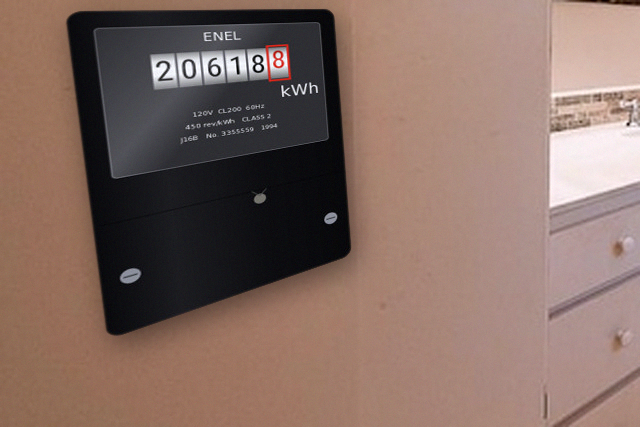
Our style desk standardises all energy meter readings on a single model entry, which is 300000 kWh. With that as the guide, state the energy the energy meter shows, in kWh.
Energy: 20618.8 kWh
